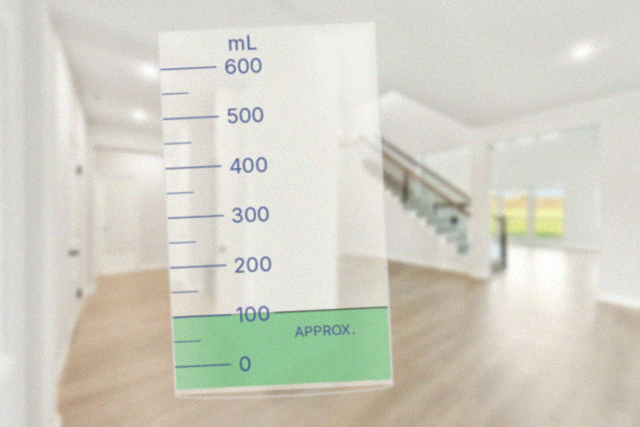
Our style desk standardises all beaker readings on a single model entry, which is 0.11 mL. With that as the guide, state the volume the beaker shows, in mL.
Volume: 100 mL
